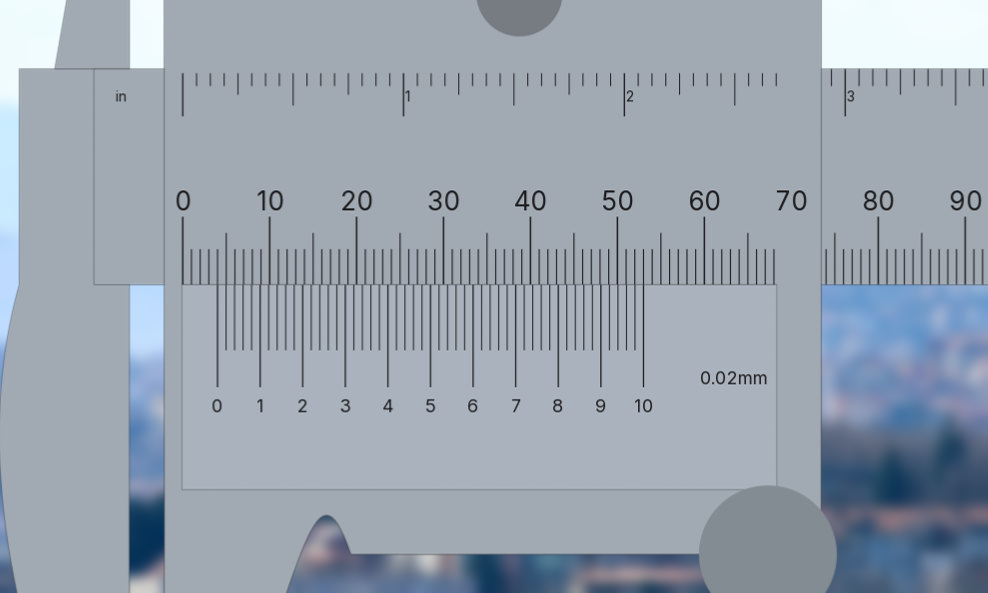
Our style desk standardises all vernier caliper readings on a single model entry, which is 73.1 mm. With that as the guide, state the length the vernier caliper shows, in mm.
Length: 4.0 mm
